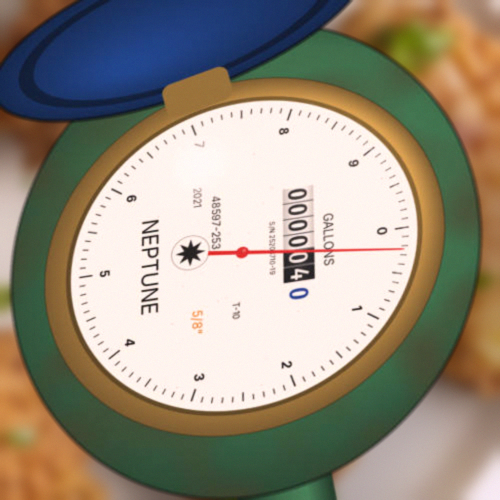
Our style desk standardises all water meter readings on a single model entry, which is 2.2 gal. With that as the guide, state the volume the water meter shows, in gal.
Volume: 40.2 gal
